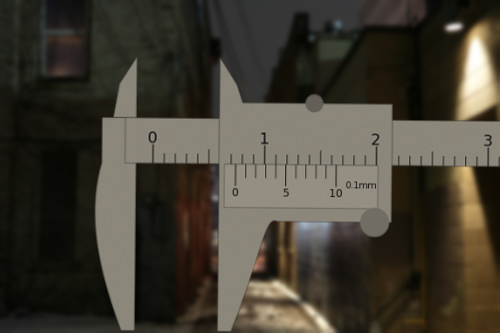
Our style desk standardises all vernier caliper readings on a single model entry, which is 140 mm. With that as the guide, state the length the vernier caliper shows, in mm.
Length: 7.4 mm
